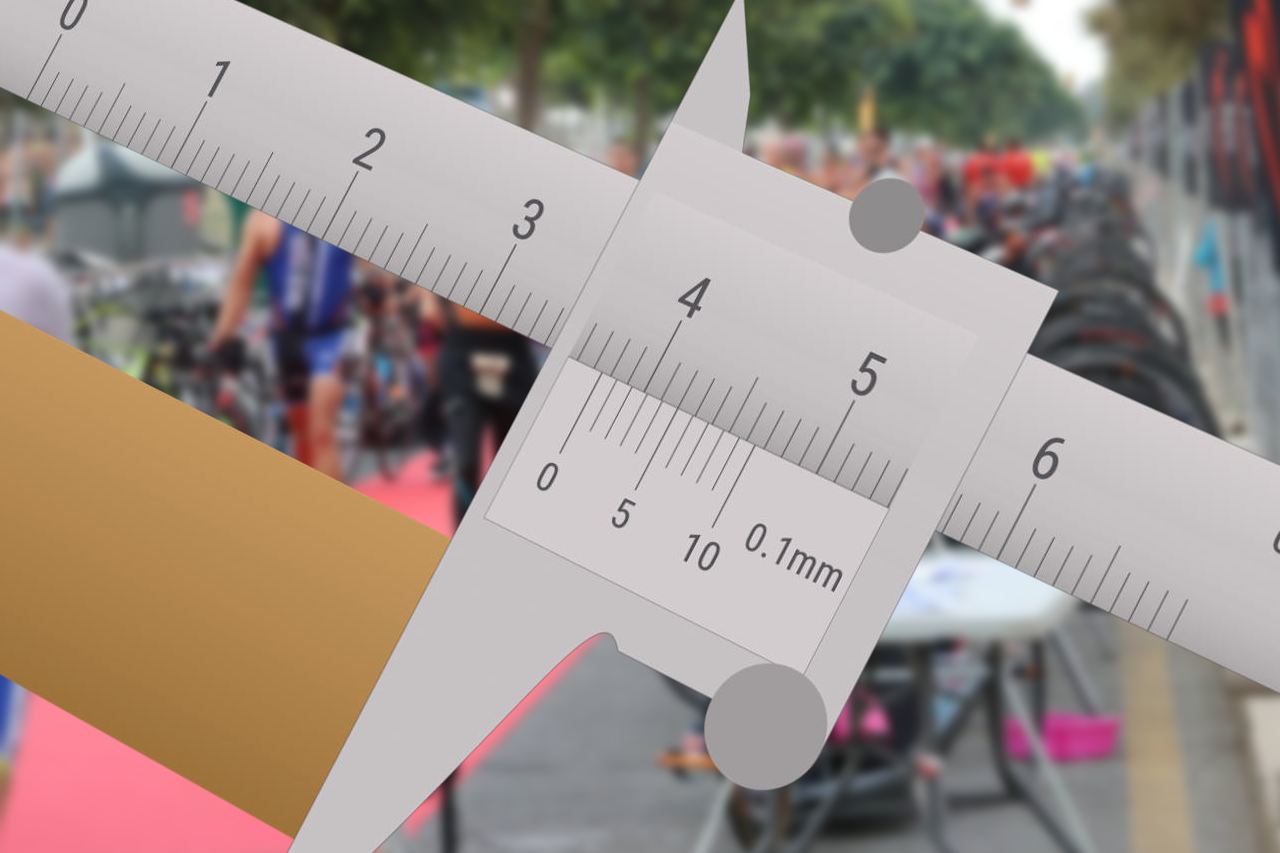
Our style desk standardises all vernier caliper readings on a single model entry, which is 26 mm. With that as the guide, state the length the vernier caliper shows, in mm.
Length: 37.5 mm
